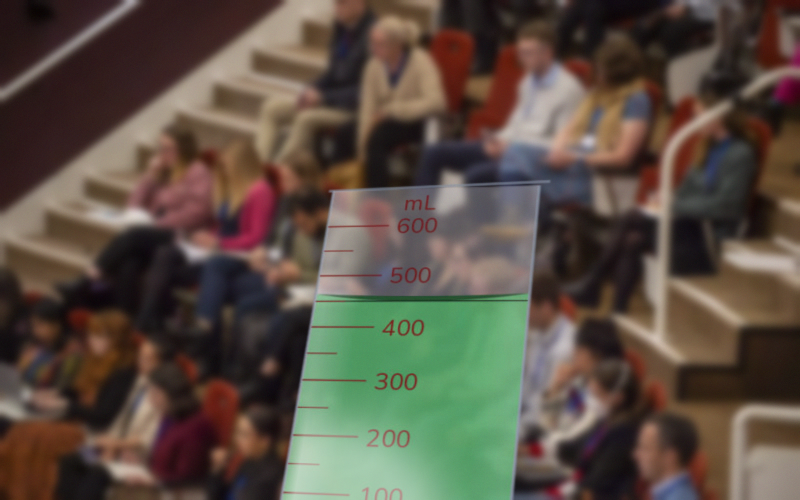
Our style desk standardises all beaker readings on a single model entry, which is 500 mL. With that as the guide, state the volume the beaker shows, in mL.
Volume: 450 mL
